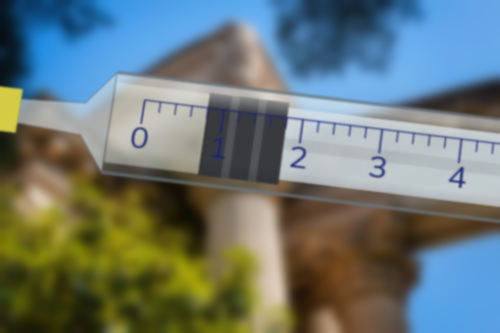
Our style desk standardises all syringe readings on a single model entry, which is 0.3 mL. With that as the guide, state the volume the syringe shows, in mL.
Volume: 0.8 mL
